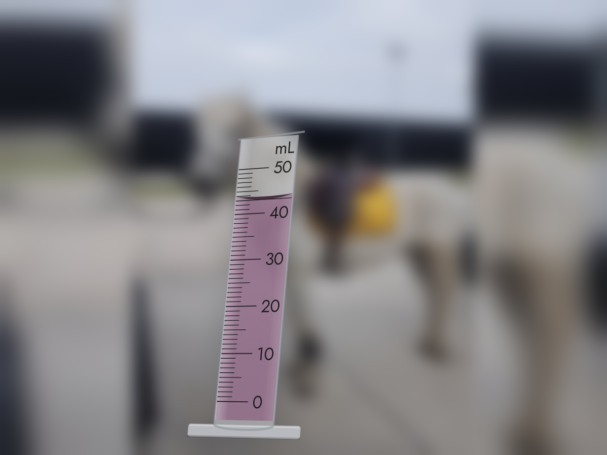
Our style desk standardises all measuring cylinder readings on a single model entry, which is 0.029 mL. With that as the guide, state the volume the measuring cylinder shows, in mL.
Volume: 43 mL
